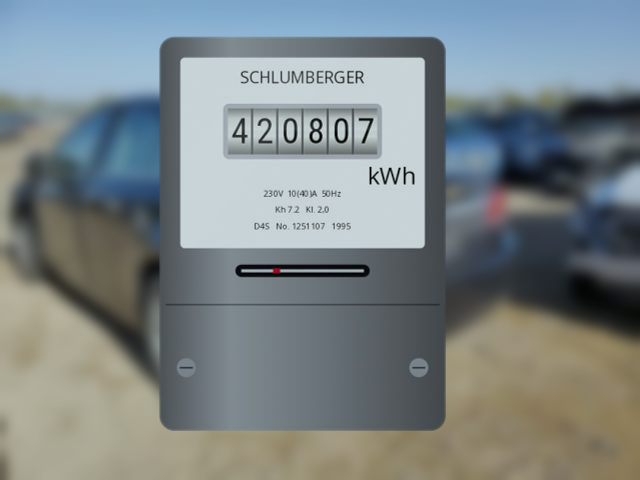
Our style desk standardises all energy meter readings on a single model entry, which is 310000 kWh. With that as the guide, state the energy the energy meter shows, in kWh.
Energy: 420807 kWh
